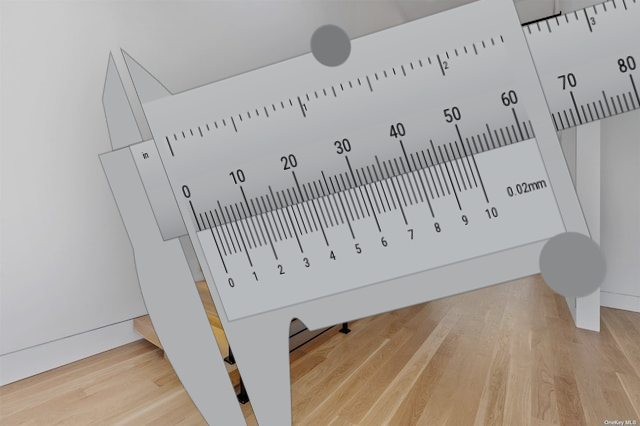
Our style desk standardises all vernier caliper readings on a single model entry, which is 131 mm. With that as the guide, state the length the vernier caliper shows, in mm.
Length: 2.0 mm
